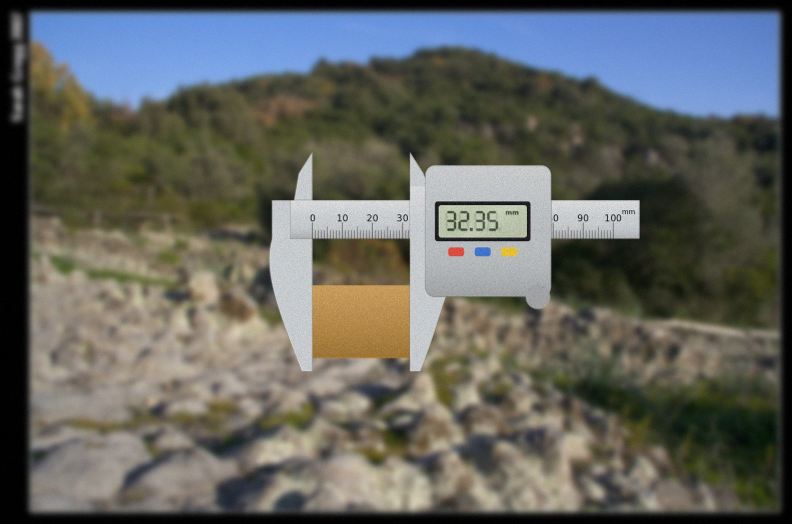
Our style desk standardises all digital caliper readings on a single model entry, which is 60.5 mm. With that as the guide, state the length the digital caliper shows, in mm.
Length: 32.35 mm
